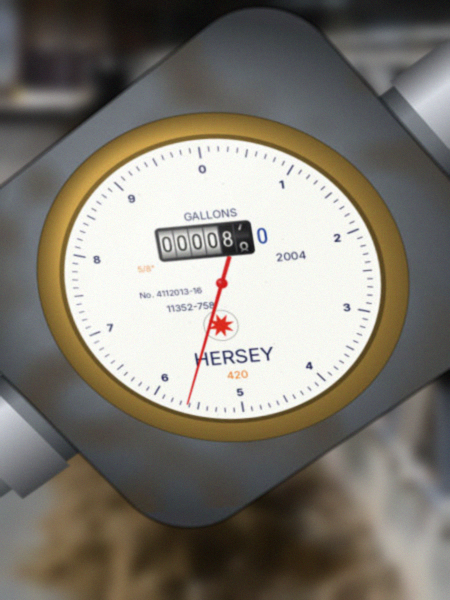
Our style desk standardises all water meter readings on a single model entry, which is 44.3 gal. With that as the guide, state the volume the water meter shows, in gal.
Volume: 875.6 gal
